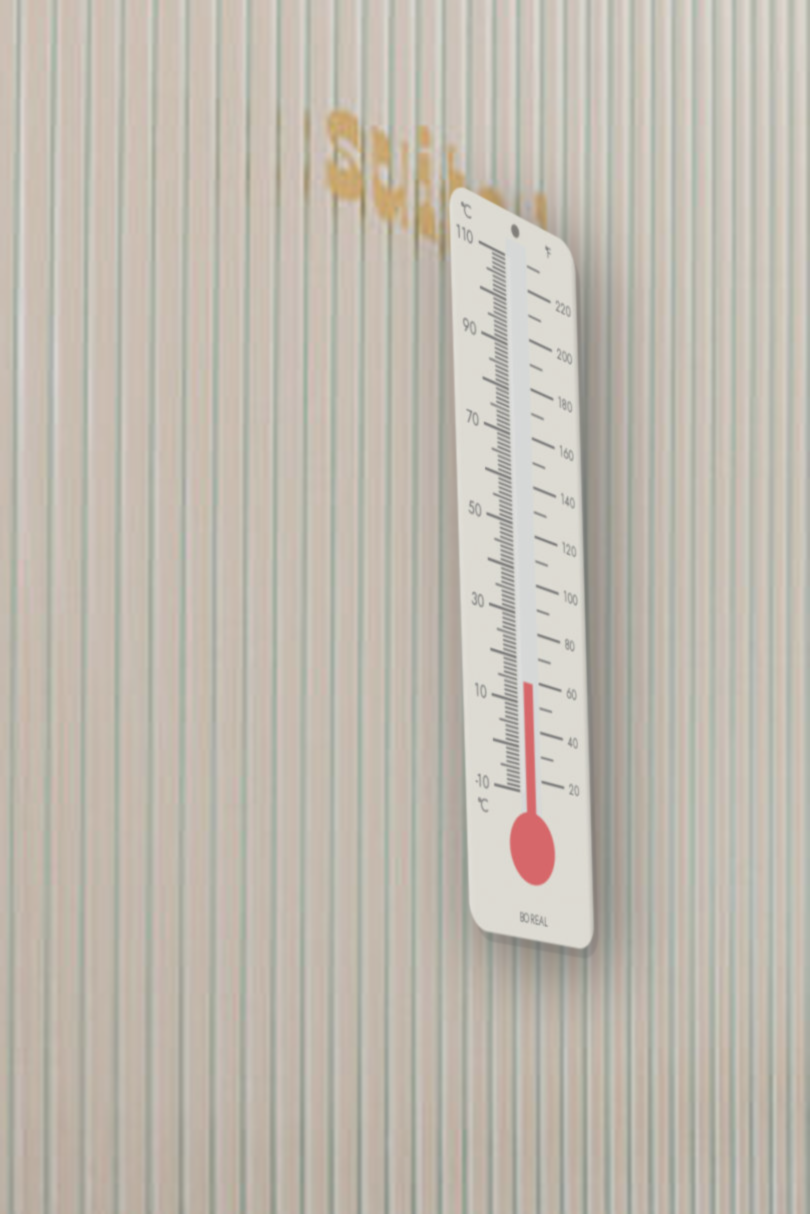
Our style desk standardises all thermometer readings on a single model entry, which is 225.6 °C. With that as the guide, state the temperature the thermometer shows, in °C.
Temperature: 15 °C
